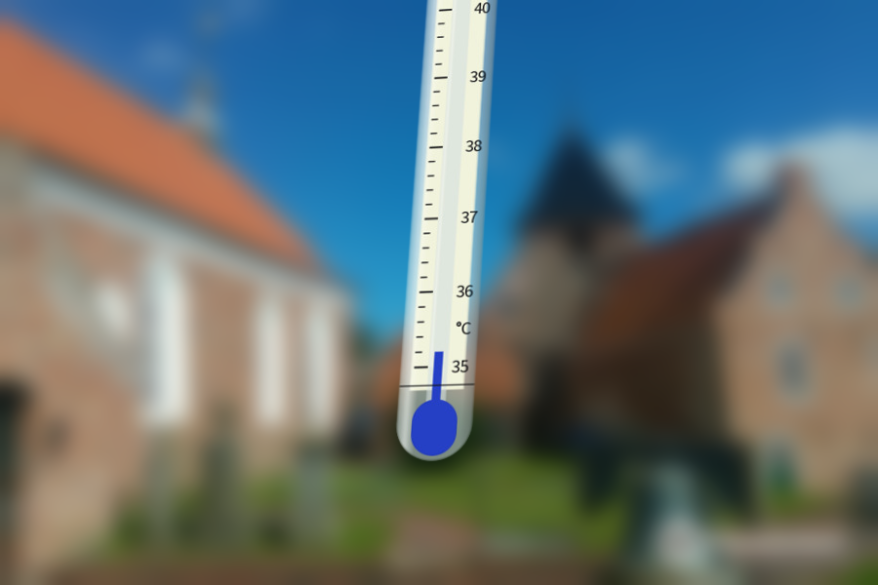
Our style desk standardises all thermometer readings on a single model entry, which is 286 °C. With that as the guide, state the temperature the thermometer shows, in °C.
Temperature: 35.2 °C
